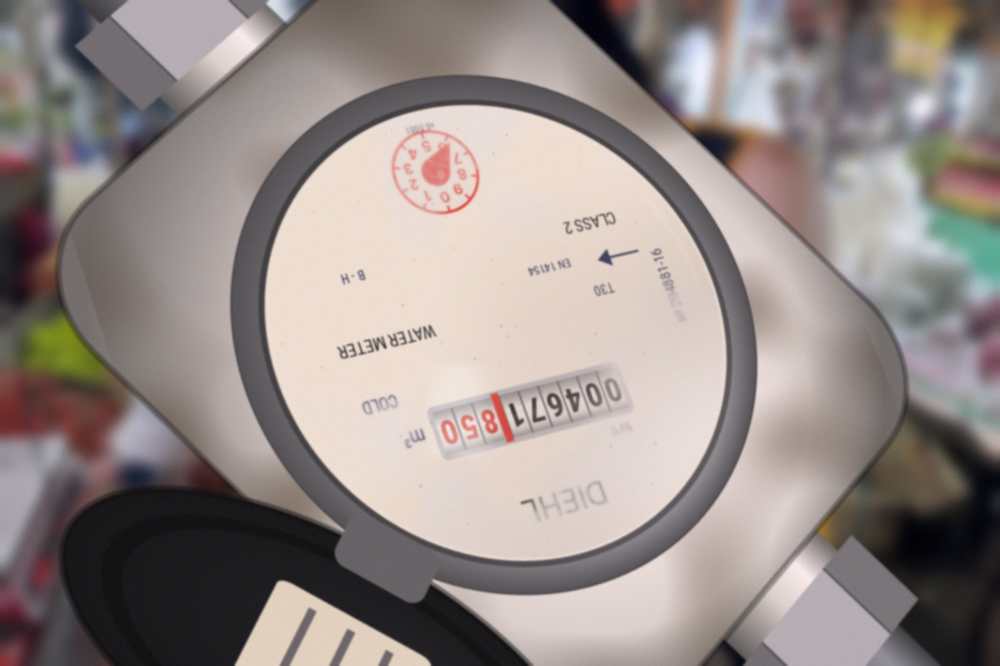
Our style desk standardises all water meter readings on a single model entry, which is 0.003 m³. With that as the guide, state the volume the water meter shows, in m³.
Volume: 4671.8506 m³
